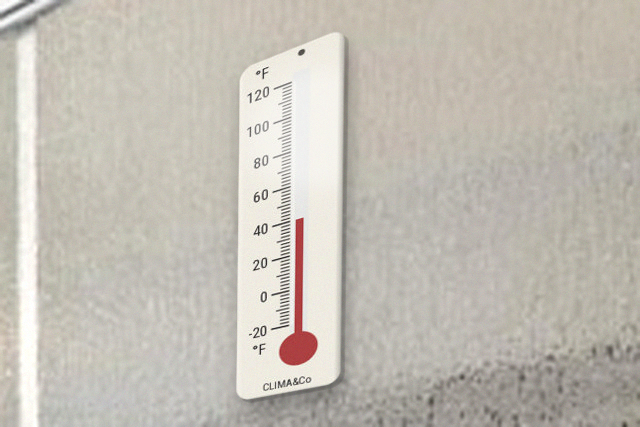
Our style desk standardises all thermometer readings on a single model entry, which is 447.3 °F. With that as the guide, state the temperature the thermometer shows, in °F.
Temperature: 40 °F
